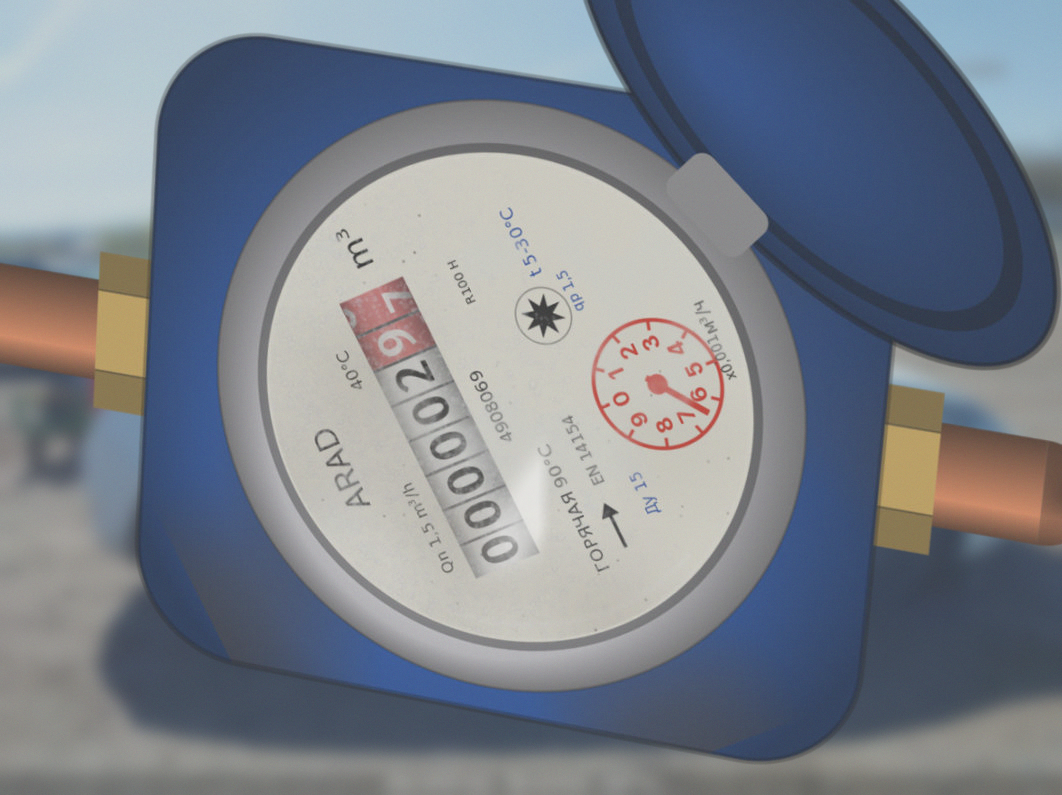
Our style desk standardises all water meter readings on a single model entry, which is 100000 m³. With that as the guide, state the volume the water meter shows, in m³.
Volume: 2.966 m³
